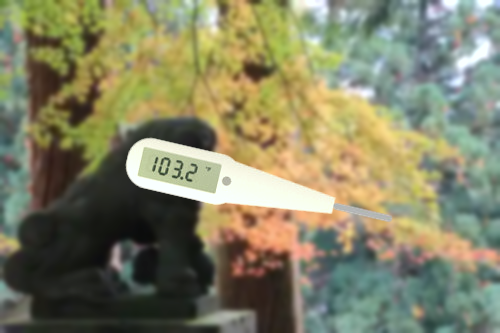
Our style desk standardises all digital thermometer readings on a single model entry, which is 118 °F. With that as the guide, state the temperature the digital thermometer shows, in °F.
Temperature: 103.2 °F
